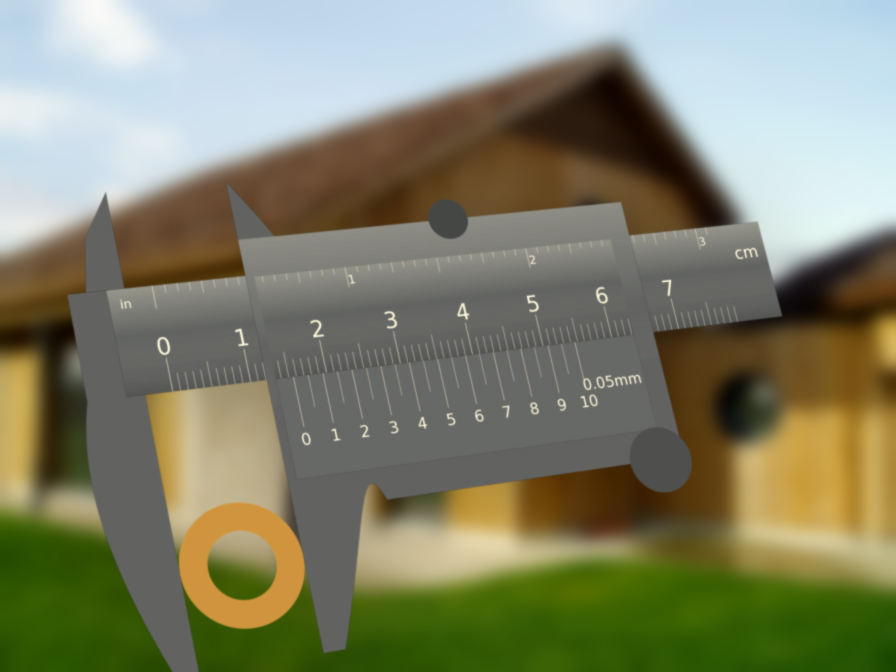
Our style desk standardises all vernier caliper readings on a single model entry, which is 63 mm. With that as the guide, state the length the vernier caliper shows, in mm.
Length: 15.6 mm
